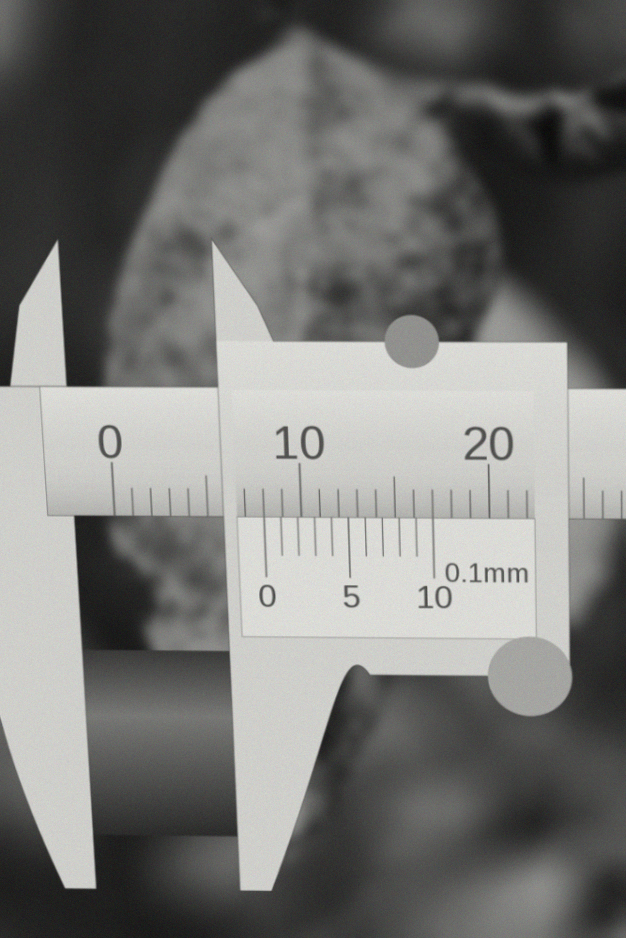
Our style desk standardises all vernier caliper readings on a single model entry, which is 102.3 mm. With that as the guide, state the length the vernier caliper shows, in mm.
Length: 8.0 mm
